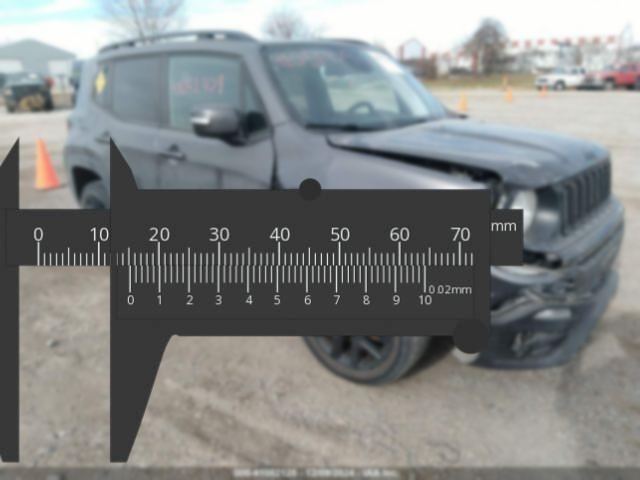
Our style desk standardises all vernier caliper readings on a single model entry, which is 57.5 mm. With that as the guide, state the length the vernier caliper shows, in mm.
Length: 15.2 mm
